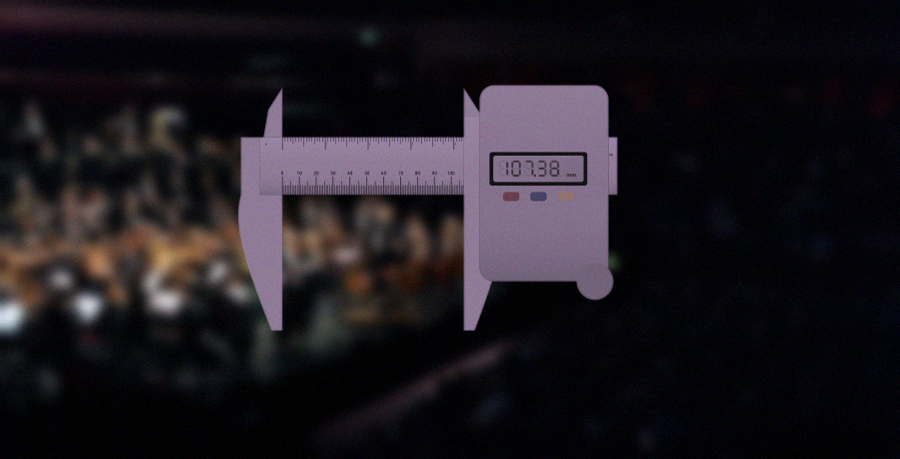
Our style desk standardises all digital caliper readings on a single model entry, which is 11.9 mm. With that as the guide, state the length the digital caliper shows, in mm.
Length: 107.38 mm
